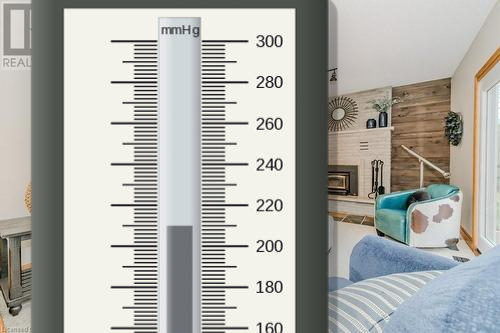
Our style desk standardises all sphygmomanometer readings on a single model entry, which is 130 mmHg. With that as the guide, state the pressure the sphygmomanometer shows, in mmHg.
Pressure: 210 mmHg
